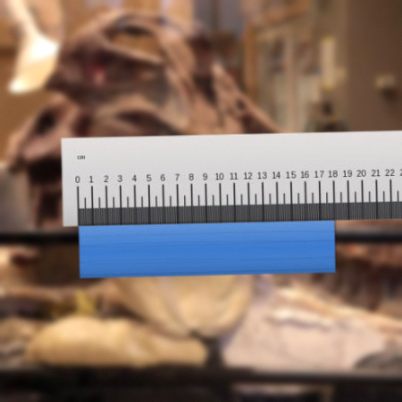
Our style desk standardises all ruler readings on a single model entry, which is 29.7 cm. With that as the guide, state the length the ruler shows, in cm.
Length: 18 cm
